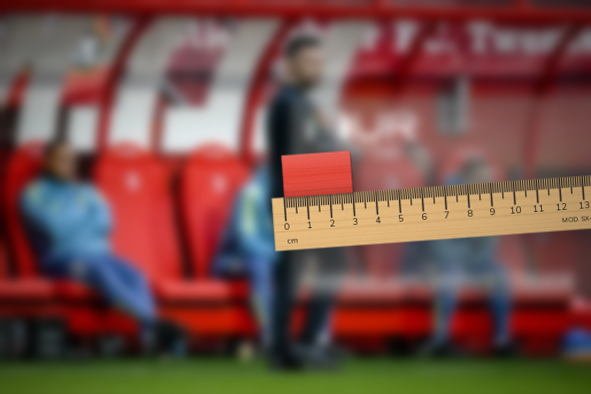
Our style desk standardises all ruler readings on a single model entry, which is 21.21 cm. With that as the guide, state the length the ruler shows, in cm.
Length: 3 cm
